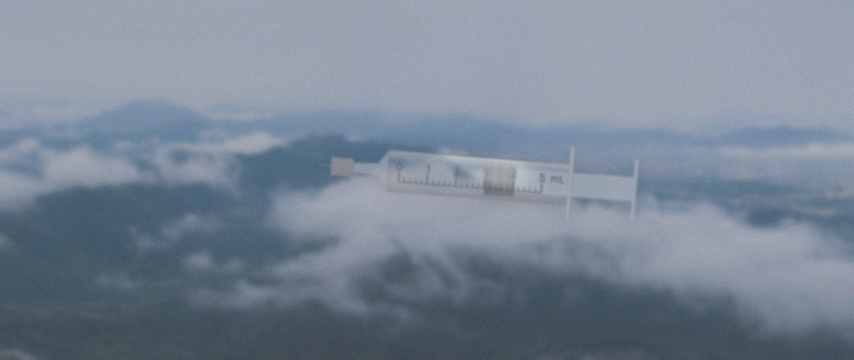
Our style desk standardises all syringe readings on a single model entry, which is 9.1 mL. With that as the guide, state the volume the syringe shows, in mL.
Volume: 3 mL
